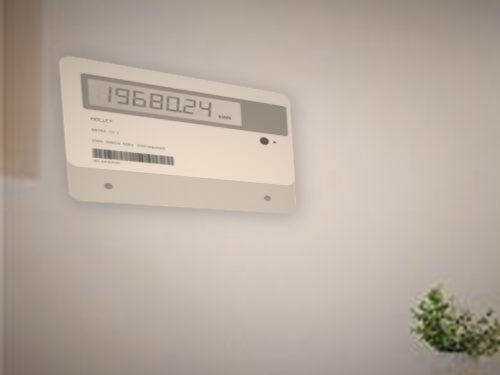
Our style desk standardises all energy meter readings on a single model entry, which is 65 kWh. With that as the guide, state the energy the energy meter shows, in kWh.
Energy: 19680.24 kWh
